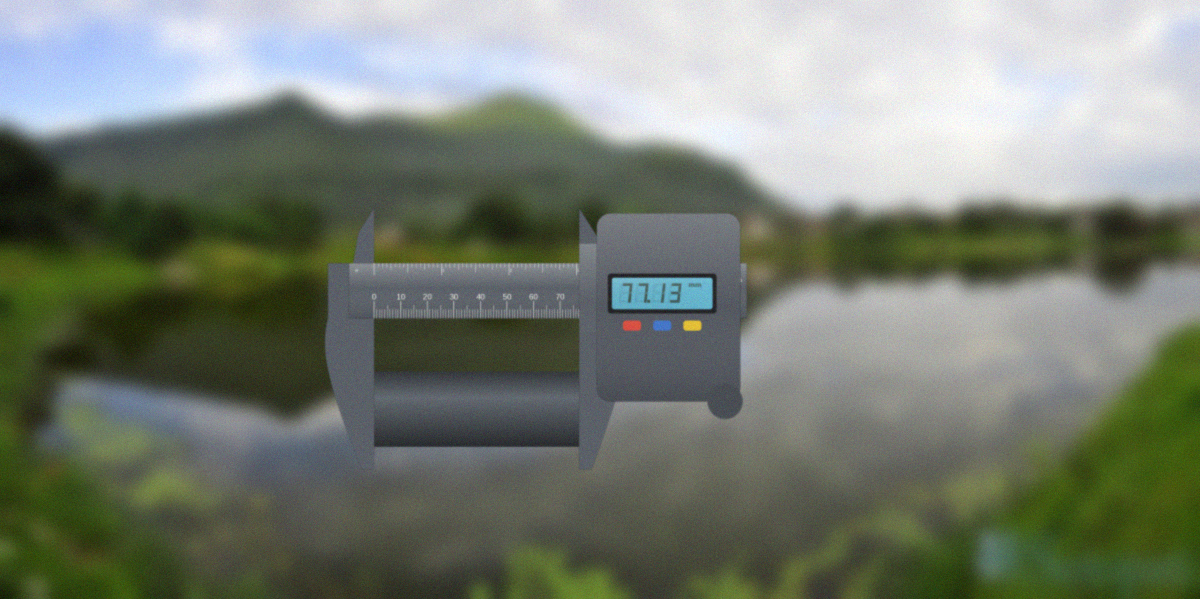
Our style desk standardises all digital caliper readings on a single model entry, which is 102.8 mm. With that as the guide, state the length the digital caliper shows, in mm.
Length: 77.13 mm
